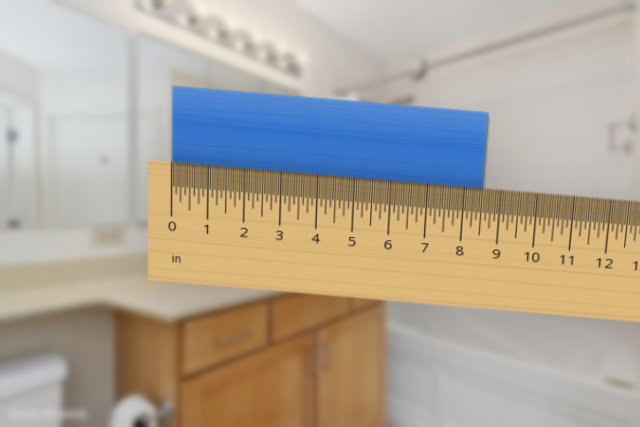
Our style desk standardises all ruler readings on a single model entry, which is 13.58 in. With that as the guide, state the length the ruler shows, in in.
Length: 8.5 in
